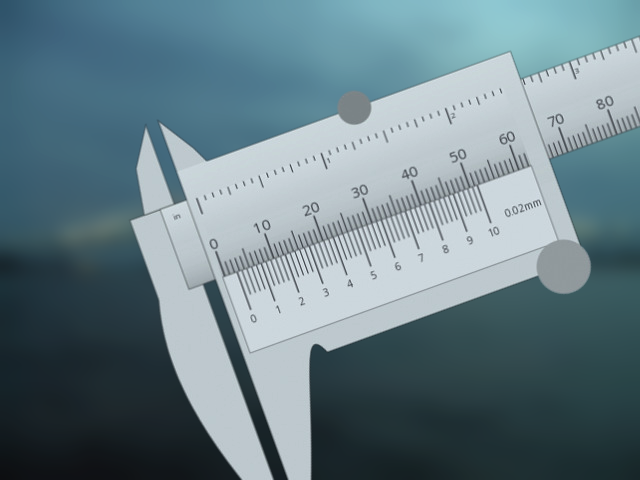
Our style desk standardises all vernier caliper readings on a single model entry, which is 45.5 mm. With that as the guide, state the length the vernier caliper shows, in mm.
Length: 2.5 mm
